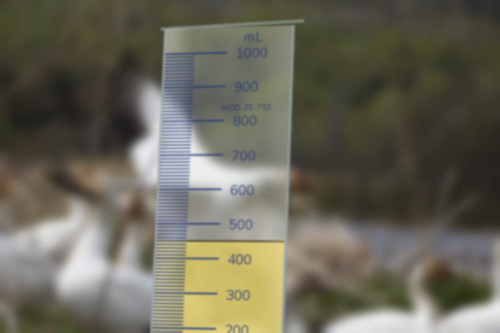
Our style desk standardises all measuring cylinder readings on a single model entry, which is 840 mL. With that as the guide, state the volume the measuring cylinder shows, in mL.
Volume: 450 mL
